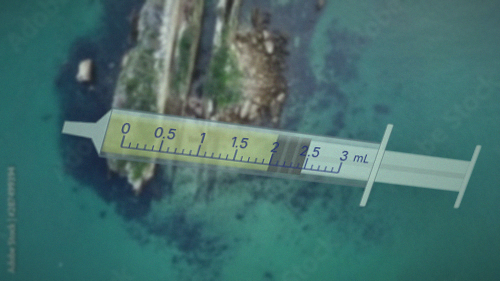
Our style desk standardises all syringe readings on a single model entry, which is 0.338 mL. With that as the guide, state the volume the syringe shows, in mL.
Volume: 2 mL
